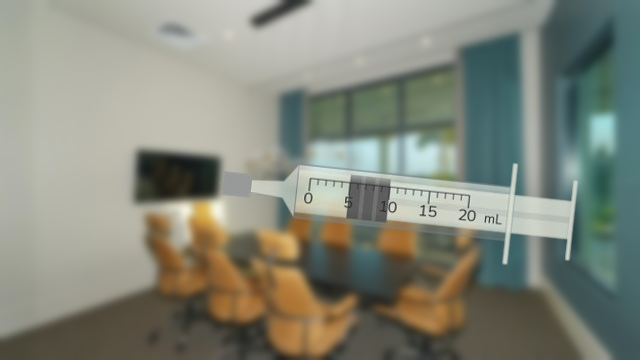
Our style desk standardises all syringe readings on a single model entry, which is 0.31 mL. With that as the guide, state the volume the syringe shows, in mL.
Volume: 5 mL
